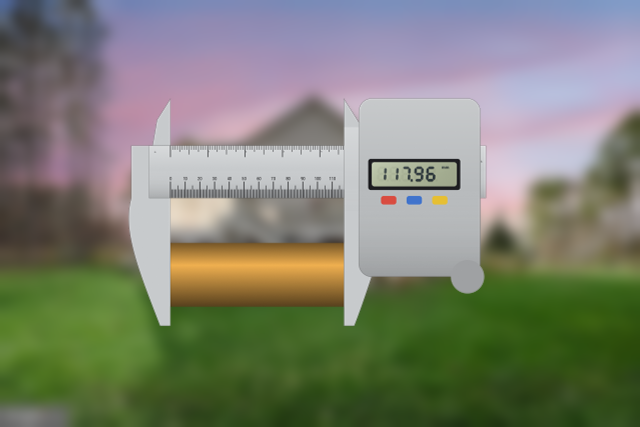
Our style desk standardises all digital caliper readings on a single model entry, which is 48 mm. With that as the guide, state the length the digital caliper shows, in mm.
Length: 117.96 mm
